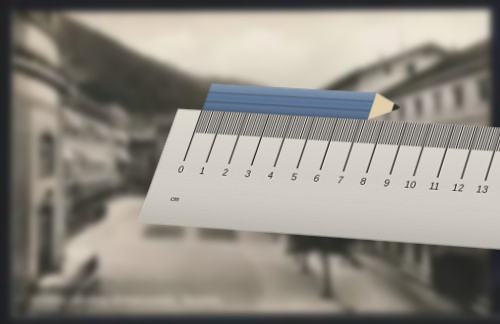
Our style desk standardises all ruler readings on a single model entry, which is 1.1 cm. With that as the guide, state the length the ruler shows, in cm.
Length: 8.5 cm
